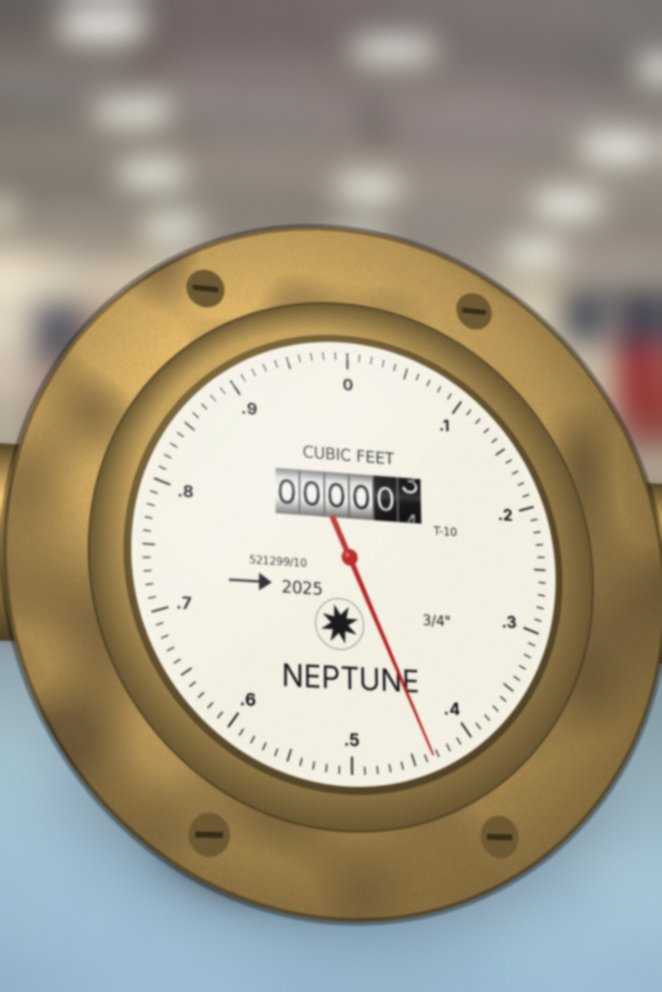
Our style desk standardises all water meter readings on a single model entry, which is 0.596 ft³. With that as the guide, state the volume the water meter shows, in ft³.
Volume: 3.43 ft³
